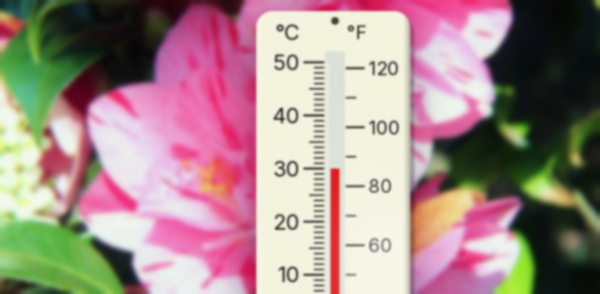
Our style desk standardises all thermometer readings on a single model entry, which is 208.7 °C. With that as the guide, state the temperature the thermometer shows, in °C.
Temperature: 30 °C
